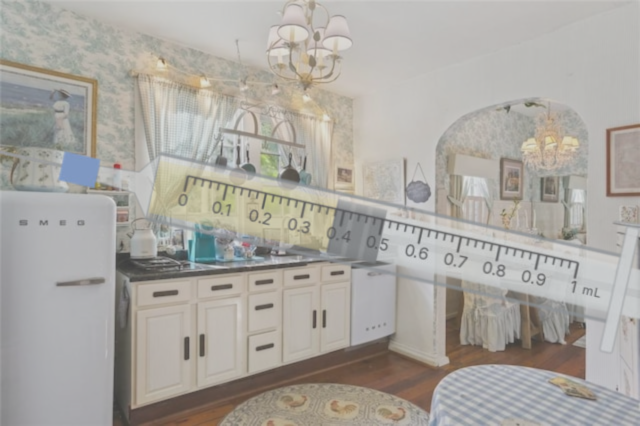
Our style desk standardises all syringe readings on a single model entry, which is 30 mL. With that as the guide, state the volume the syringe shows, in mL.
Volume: 0.38 mL
